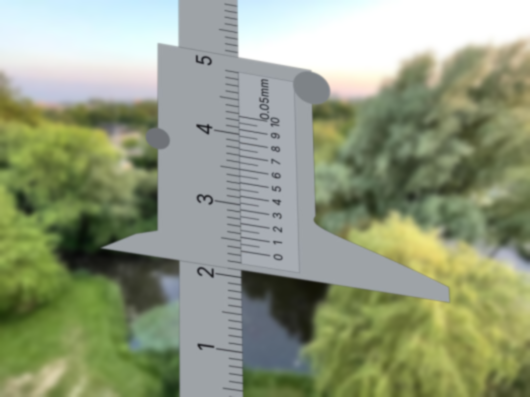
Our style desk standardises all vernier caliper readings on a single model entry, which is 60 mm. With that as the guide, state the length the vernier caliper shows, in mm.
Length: 23.6 mm
